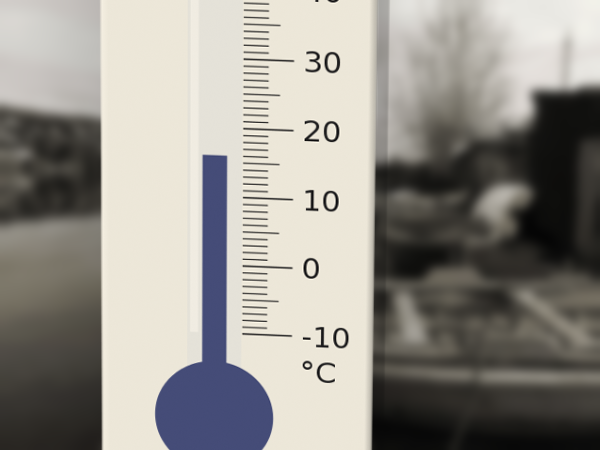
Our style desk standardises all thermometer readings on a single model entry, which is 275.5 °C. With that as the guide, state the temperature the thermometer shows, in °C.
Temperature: 16 °C
